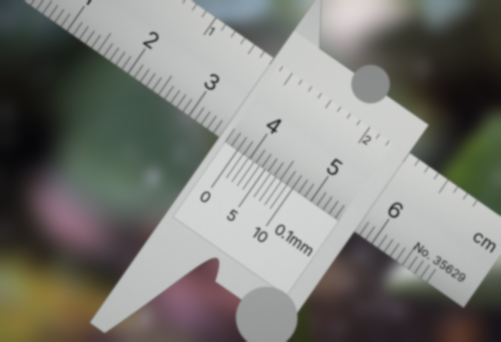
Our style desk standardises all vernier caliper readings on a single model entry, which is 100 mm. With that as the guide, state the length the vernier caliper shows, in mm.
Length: 38.0 mm
